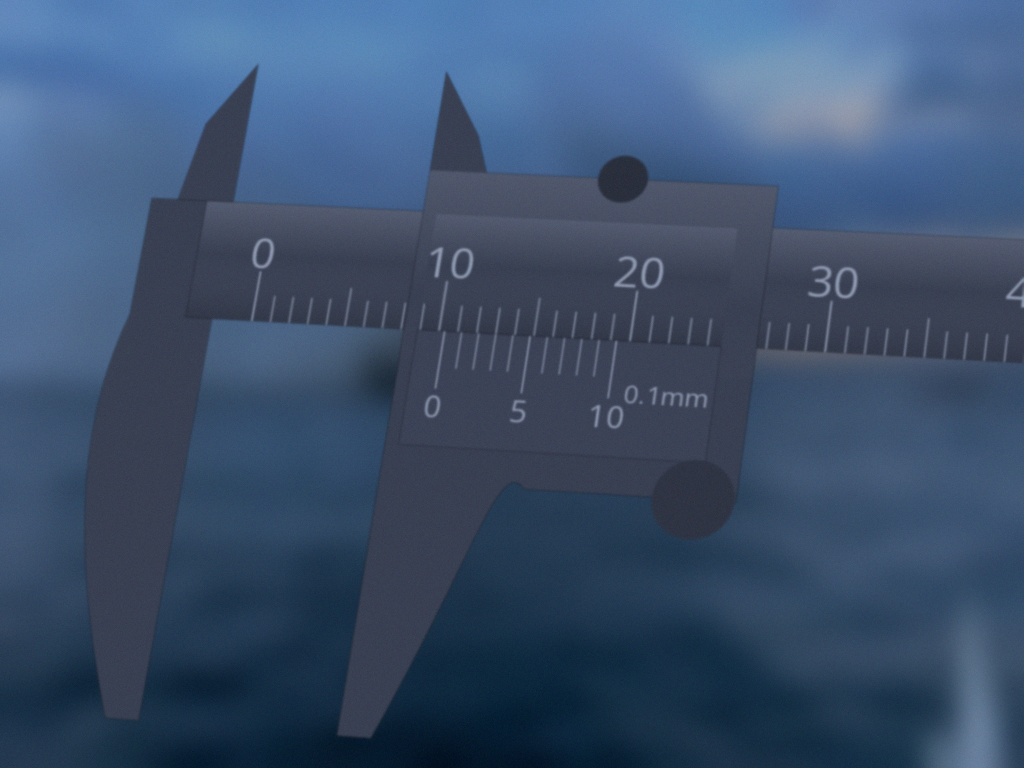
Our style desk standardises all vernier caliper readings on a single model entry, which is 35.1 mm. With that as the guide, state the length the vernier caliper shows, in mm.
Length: 10.3 mm
